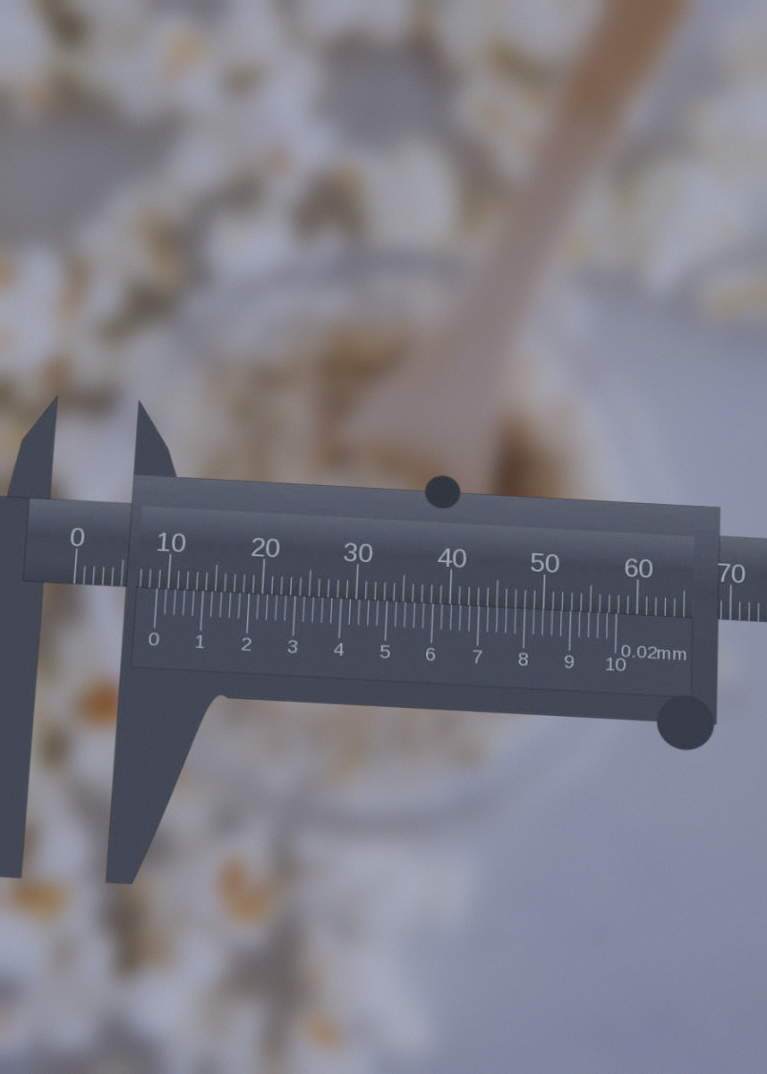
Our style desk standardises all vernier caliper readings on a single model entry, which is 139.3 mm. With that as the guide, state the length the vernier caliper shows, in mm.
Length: 8.8 mm
